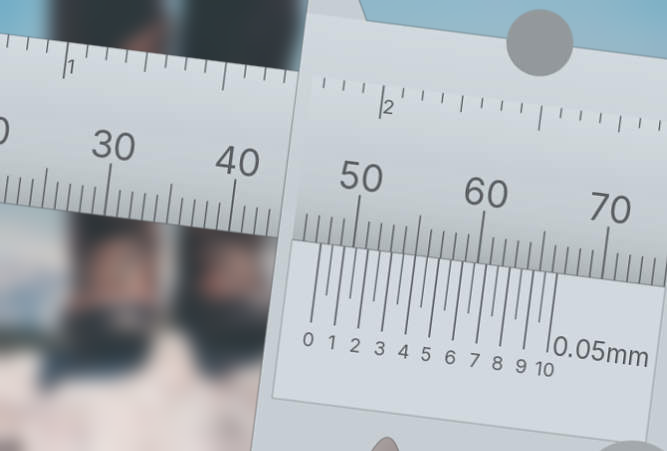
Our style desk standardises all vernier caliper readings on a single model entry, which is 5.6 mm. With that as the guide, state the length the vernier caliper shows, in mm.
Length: 47.4 mm
